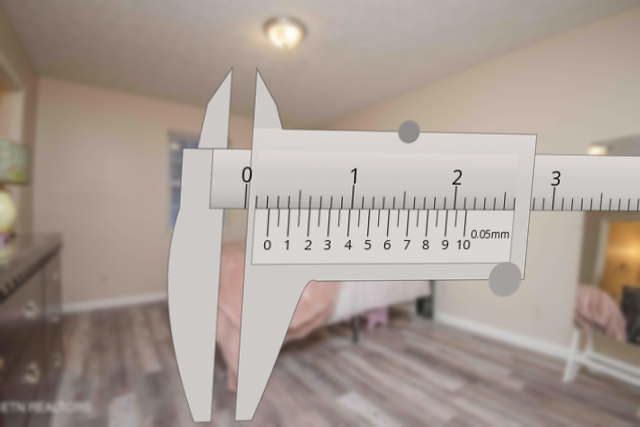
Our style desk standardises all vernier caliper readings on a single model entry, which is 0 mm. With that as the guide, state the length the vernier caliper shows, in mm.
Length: 2.2 mm
